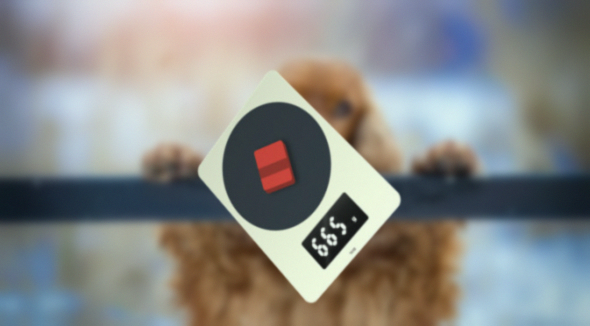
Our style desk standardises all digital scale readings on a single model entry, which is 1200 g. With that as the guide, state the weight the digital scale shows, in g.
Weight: 665 g
